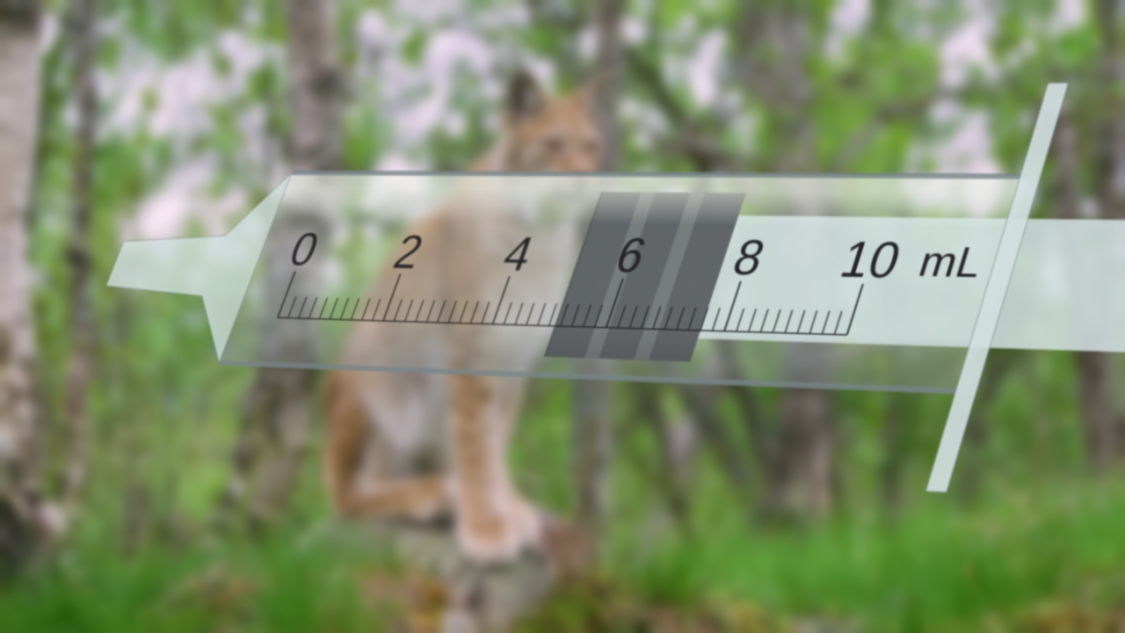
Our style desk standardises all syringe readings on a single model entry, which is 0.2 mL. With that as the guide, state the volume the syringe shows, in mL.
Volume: 5.1 mL
